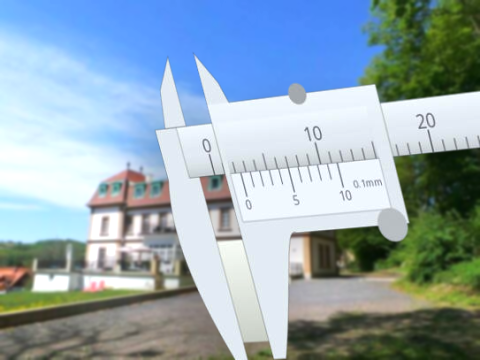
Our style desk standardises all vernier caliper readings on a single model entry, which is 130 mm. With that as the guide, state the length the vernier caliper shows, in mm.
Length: 2.5 mm
